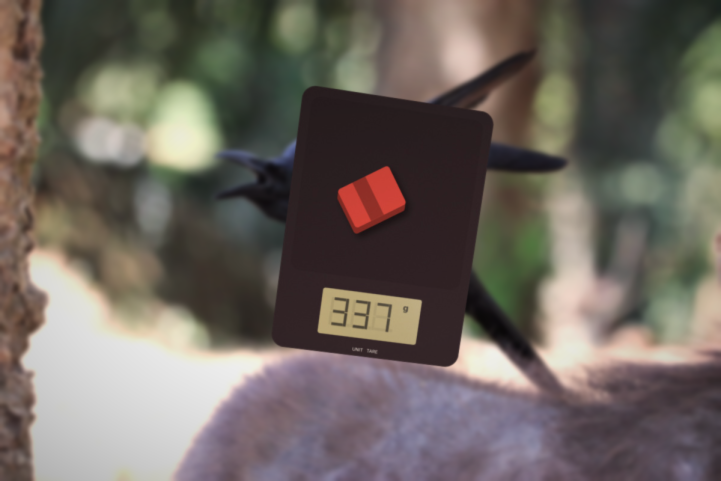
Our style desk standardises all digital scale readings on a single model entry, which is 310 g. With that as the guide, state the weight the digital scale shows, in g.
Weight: 337 g
